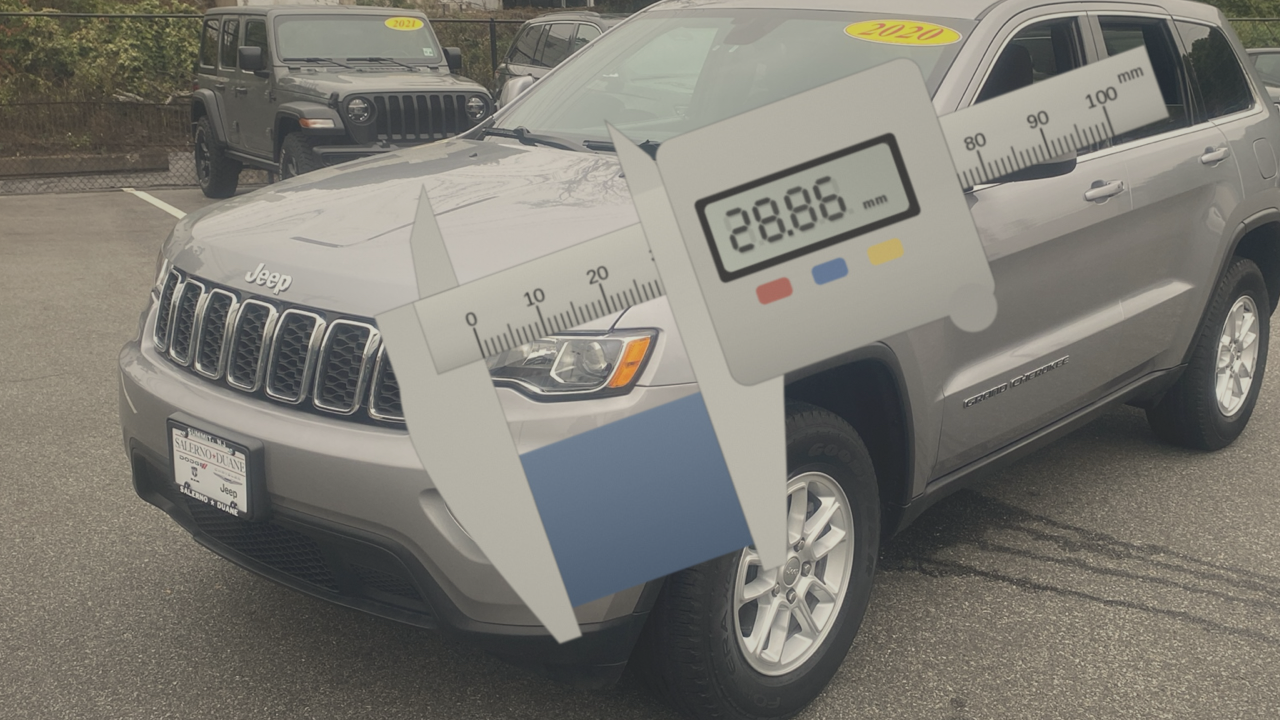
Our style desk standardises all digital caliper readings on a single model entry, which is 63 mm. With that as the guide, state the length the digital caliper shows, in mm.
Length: 28.86 mm
